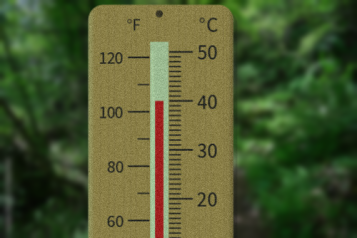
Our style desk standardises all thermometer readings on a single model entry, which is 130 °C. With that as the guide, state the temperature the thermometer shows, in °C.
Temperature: 40 °C
